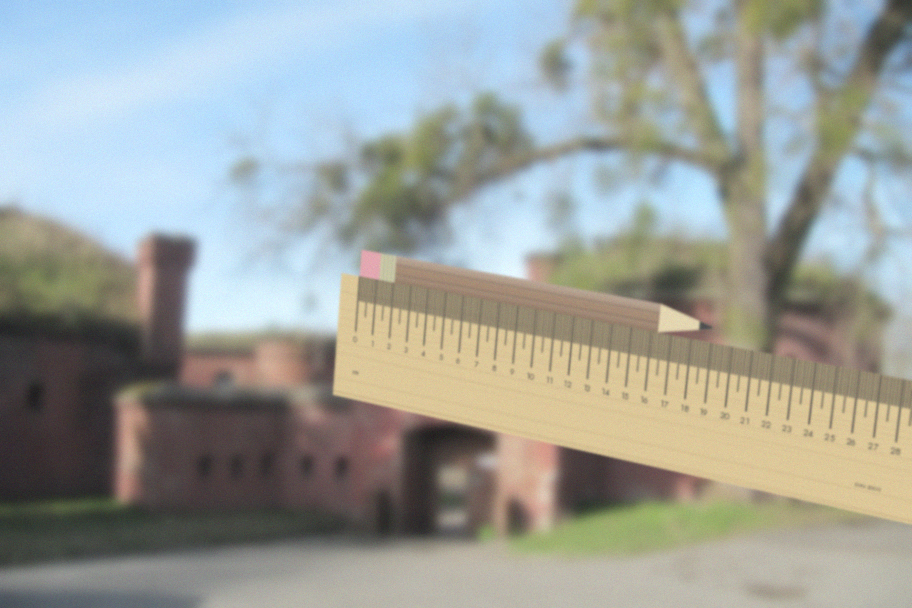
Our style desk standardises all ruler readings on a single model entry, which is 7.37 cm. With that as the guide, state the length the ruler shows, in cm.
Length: 19 cm
